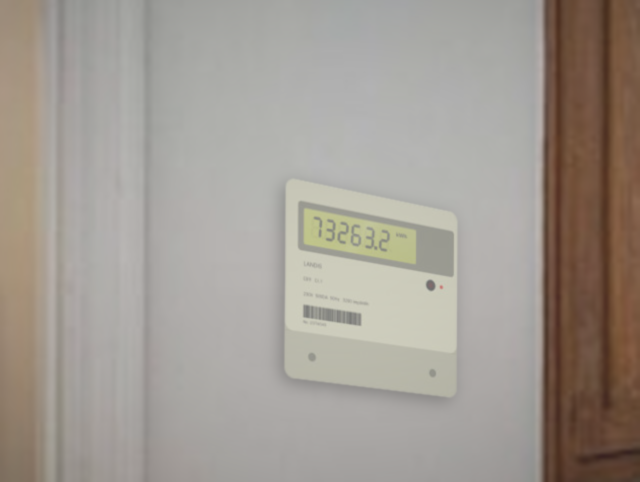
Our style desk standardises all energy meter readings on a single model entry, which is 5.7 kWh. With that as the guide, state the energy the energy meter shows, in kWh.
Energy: 73263.2 kWh
